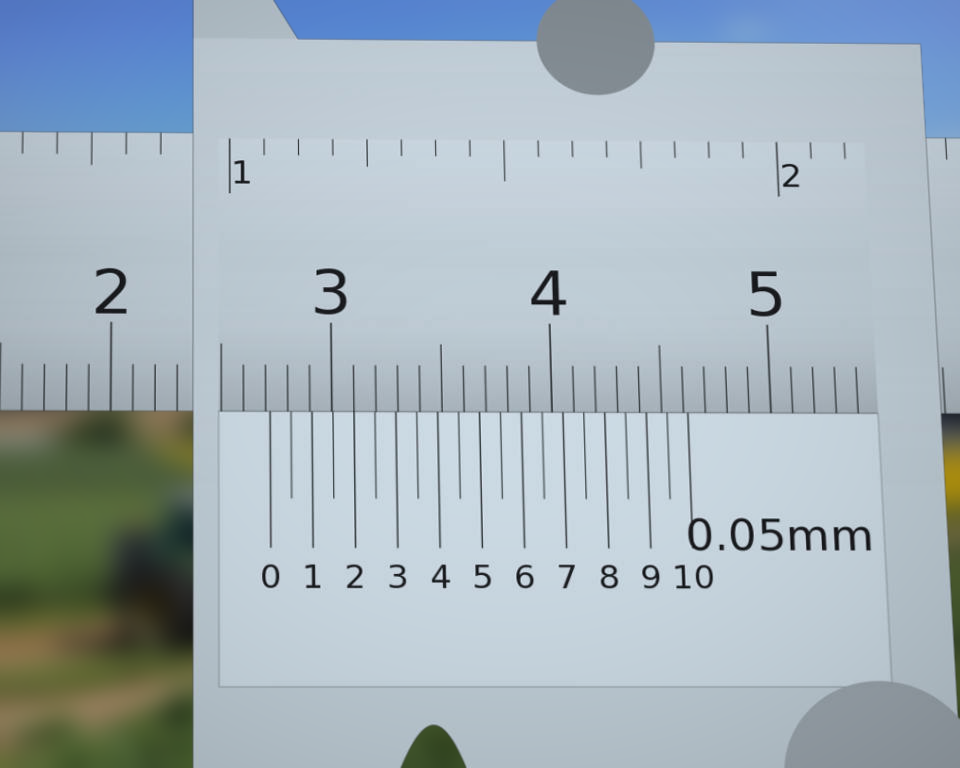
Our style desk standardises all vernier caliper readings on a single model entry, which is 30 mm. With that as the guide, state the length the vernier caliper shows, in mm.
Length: 27.2 mm
